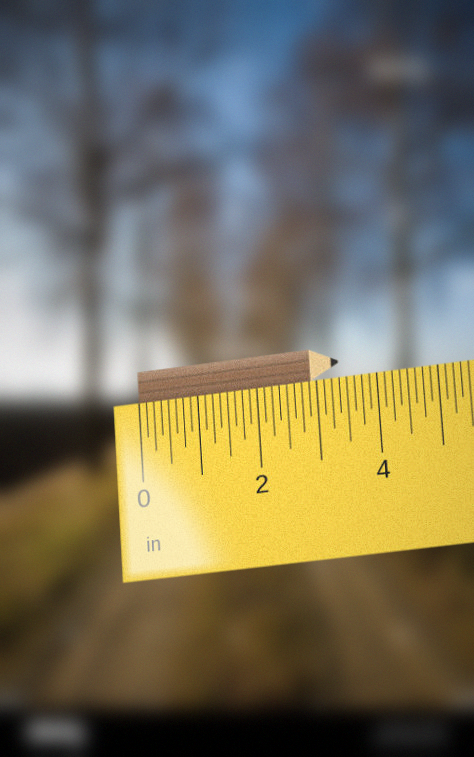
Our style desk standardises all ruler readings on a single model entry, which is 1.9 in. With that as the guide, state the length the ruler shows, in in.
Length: 3.375 in
